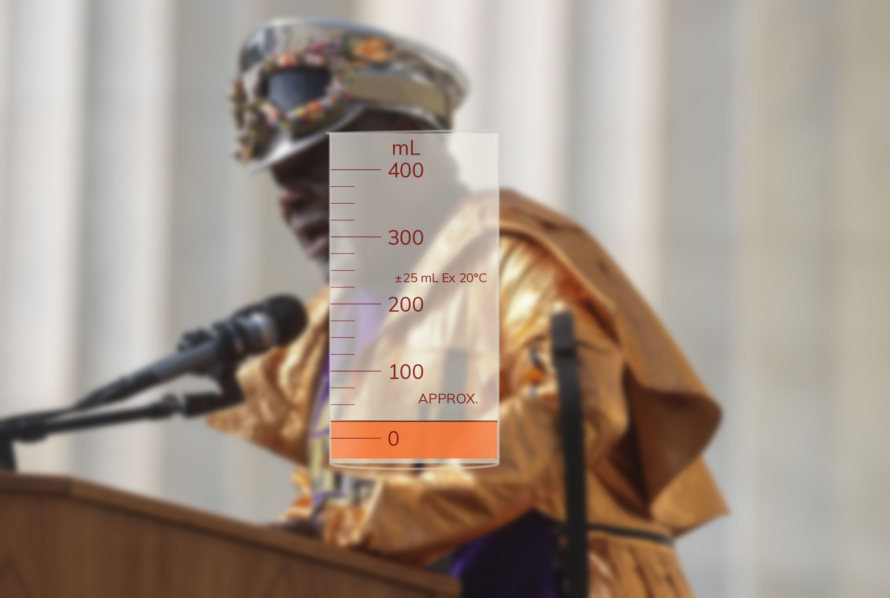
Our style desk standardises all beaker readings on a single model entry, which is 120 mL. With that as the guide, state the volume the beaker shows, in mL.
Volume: 25 mL
